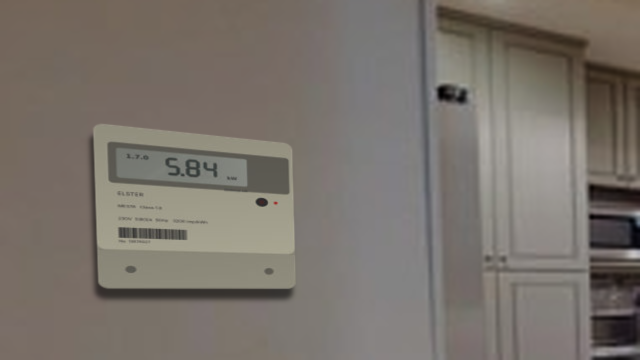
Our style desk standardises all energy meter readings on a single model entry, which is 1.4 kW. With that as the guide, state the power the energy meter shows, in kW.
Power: 5.84 kW
